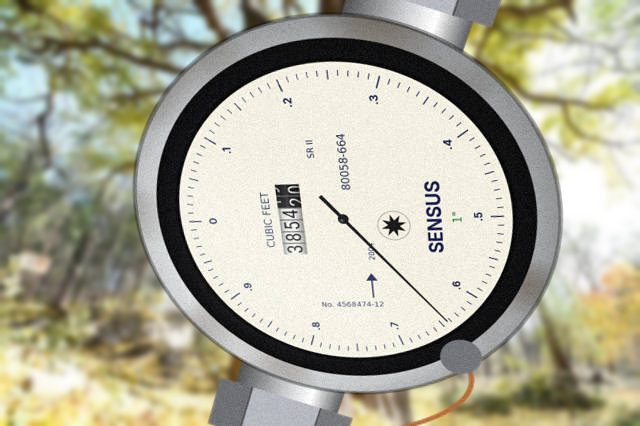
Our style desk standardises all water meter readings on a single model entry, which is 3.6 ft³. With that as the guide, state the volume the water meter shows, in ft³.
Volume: 385419.64 ft³
